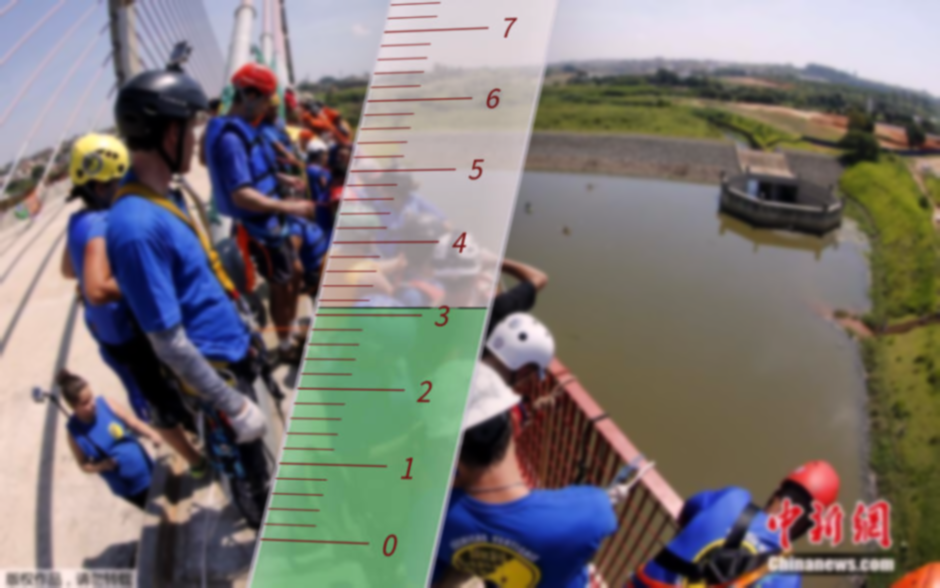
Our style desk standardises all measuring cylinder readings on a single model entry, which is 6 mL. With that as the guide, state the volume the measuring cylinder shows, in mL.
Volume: 3.1 mL
